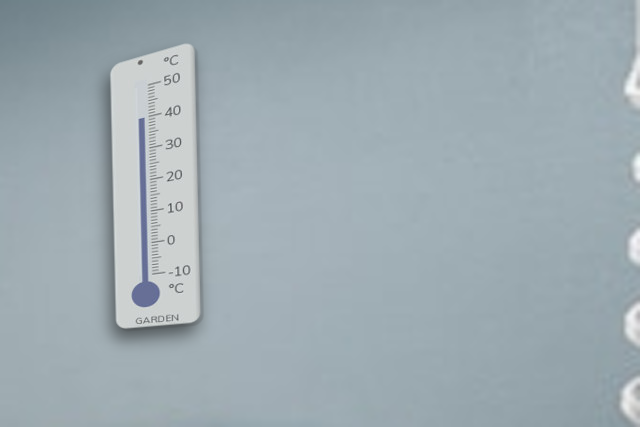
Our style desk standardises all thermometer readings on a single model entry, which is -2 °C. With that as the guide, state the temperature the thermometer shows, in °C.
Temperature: 40 °C
